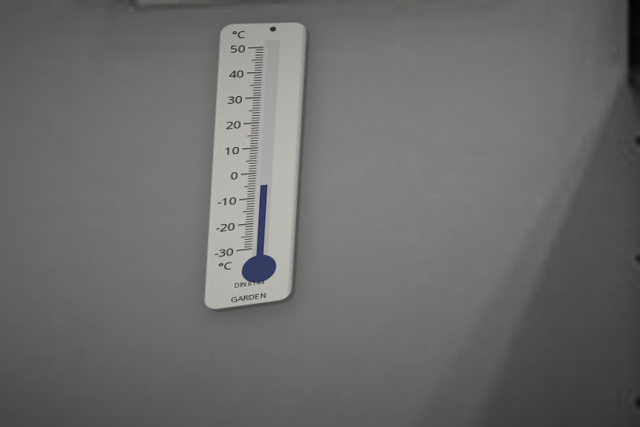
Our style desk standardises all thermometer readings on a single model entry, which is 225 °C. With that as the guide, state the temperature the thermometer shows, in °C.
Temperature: -5 °C
